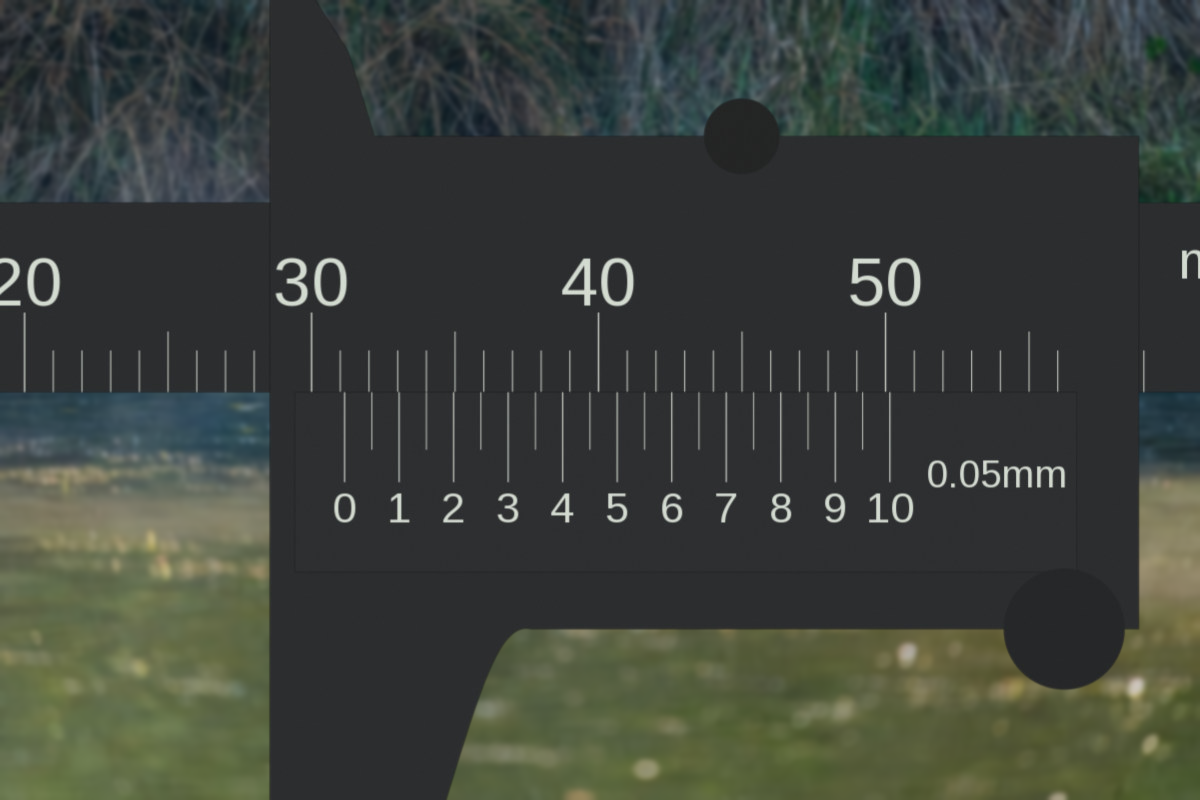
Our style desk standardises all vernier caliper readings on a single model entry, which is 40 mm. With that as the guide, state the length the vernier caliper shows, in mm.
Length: 31.15 mm
